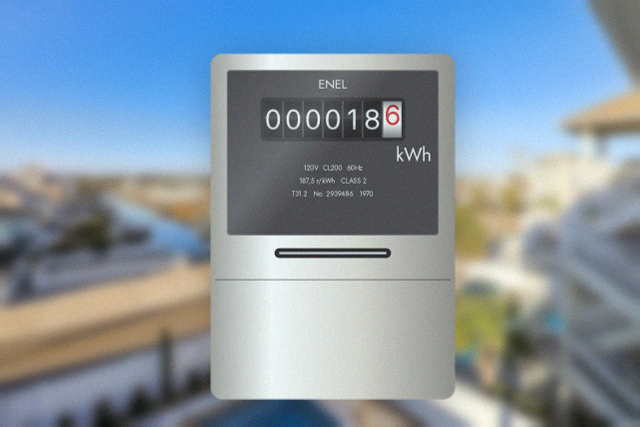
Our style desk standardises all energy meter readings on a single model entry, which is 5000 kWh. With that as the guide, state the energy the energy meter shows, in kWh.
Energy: 18.6 kWh
